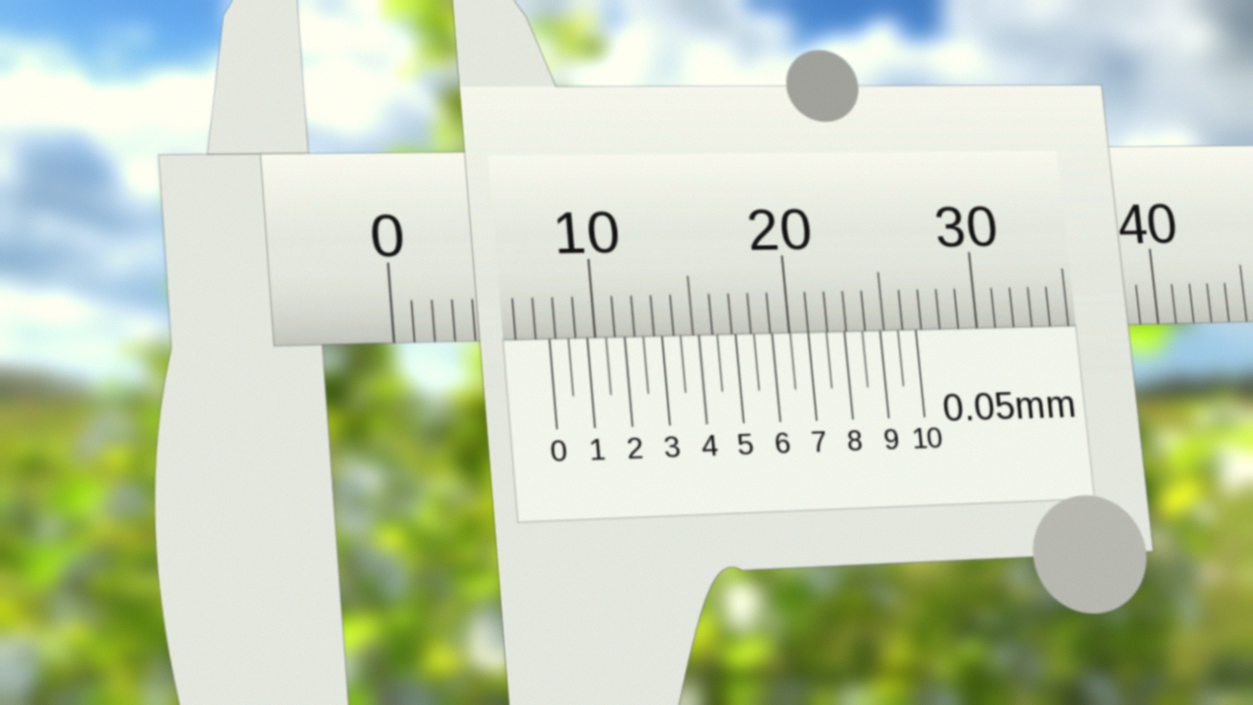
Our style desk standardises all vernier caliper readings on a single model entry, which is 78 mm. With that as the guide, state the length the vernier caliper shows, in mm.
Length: 7.7 mm
